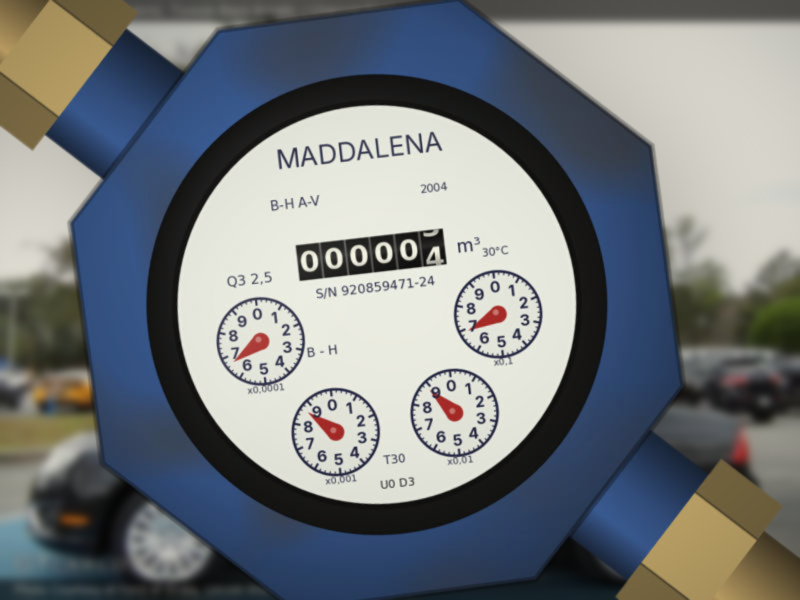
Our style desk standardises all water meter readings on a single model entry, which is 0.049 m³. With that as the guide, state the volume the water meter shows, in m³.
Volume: 3.6886 m³
